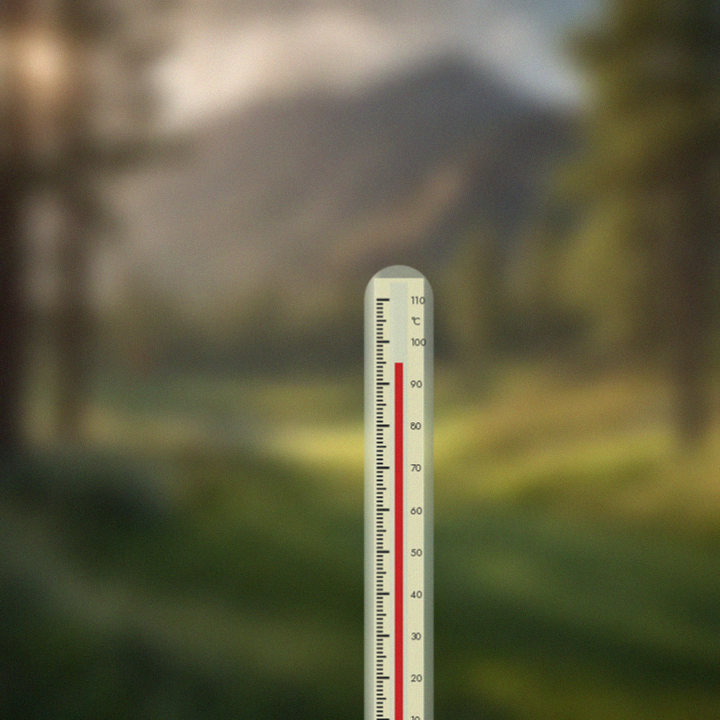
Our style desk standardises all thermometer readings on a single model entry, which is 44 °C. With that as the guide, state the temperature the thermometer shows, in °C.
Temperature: 95 °C
